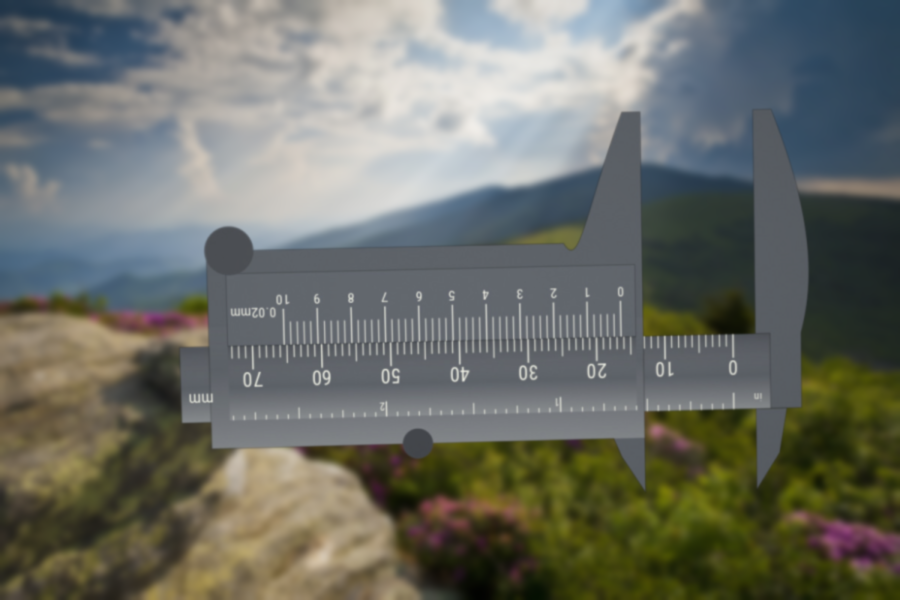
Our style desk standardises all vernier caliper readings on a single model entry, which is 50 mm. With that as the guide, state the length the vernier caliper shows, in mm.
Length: 16.4 mm
